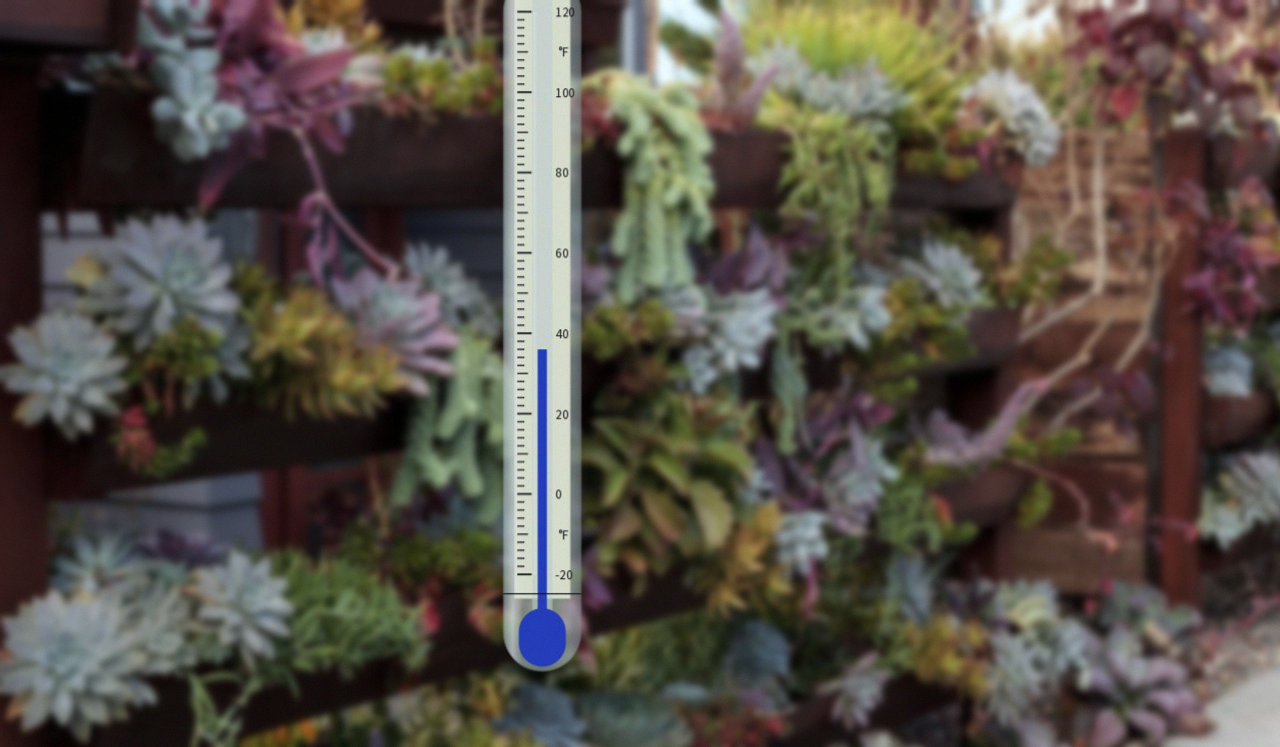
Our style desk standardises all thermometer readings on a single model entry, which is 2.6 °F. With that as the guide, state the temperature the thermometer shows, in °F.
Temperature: 36 °F
